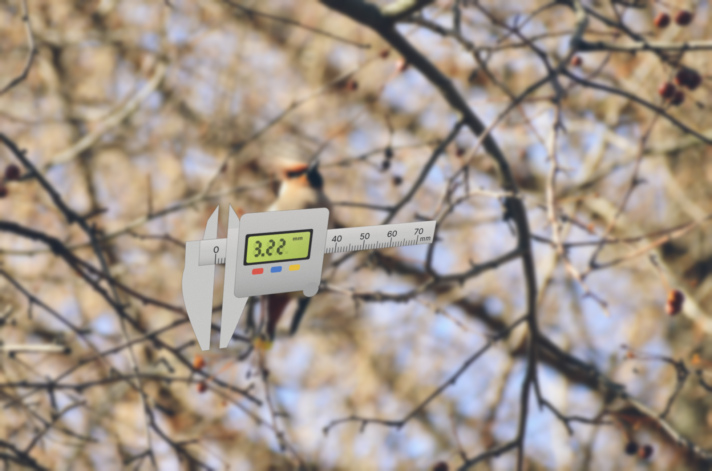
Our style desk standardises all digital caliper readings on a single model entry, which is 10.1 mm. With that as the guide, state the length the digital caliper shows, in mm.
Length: 3.22 mm
